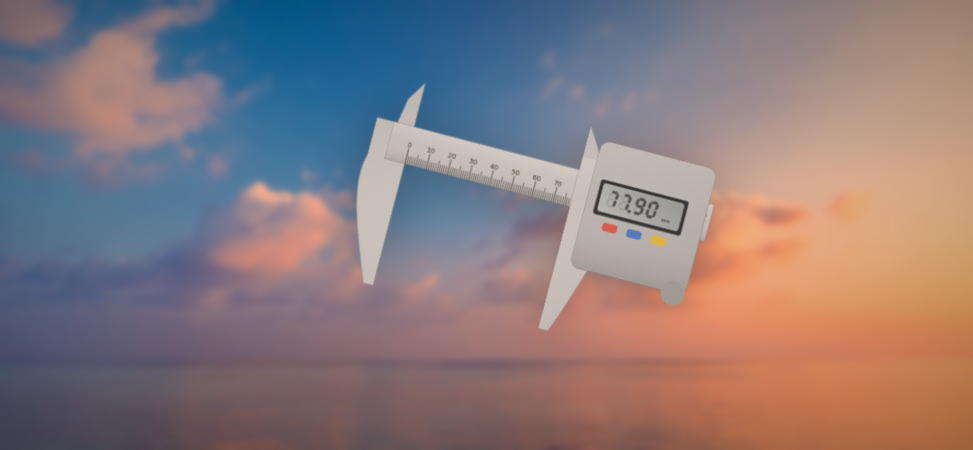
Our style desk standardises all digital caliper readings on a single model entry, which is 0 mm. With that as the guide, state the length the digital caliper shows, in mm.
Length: 77.90 mm
